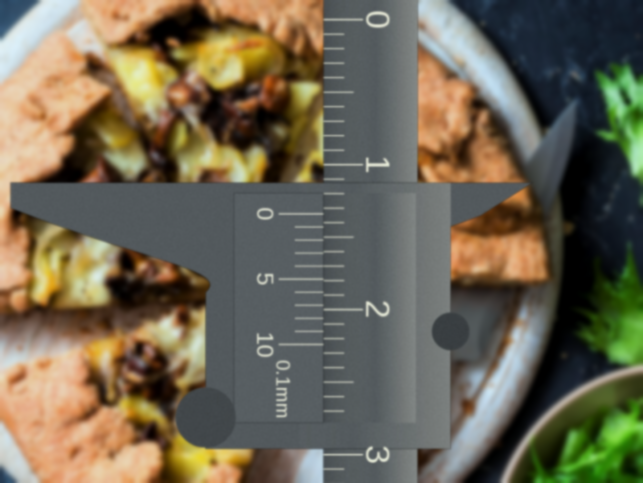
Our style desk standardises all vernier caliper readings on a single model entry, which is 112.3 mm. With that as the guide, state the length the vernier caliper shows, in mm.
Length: 13.4 mm
